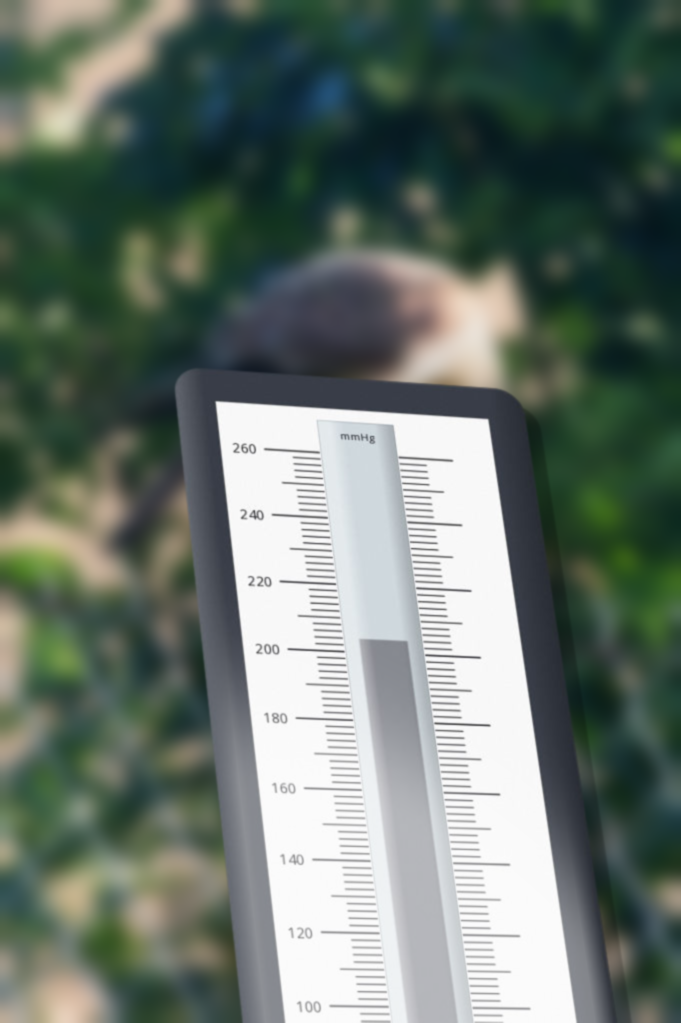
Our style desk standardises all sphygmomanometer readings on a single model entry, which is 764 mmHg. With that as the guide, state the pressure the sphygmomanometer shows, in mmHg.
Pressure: 204 mmHg
